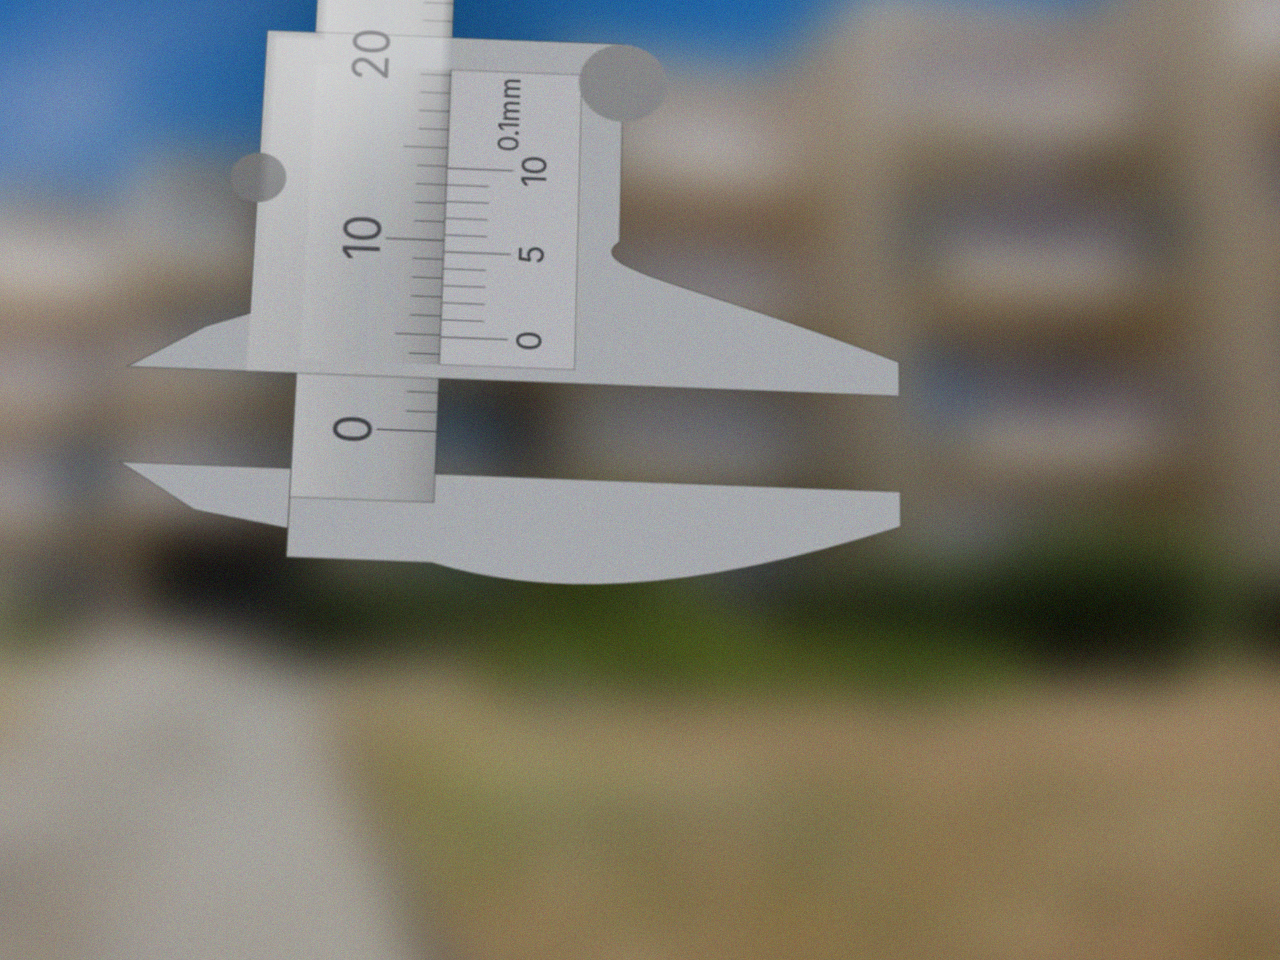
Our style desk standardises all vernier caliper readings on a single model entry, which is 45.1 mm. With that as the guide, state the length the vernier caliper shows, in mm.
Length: 4.9 mm
